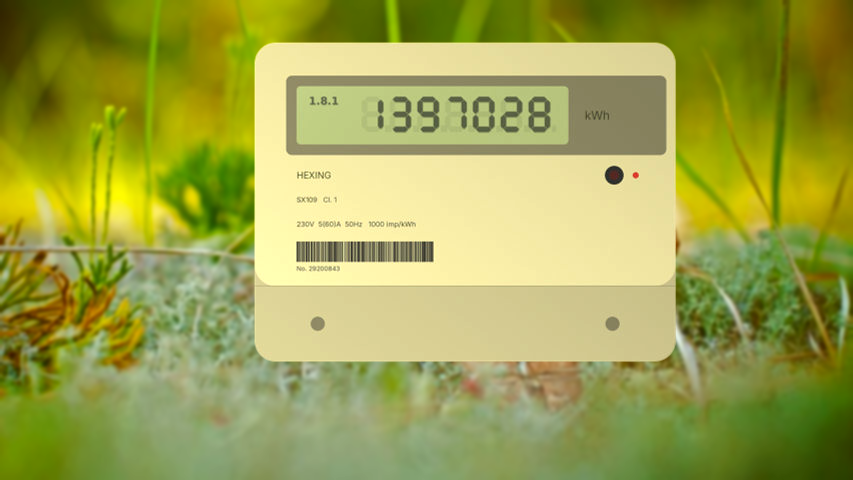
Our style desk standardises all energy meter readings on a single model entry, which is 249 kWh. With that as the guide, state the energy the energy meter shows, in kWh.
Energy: 1397028 kWh
